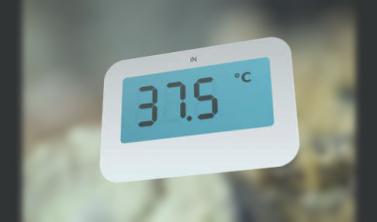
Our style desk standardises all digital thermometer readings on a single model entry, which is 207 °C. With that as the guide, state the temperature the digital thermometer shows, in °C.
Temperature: 37.5 °C
